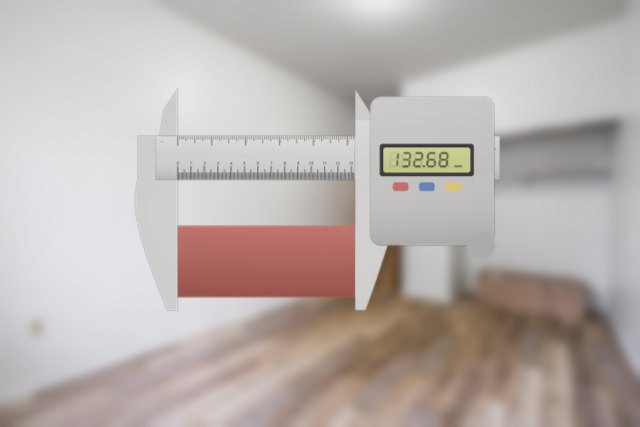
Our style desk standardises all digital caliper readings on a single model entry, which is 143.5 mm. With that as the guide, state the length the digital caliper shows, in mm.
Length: 132.68 mm
